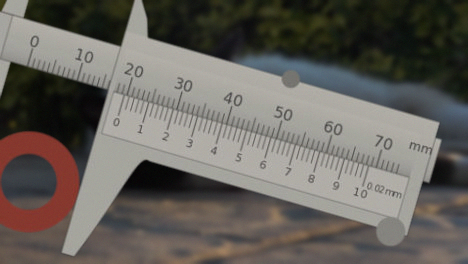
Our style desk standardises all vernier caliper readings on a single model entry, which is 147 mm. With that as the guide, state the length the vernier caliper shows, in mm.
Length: 19.5 mm
